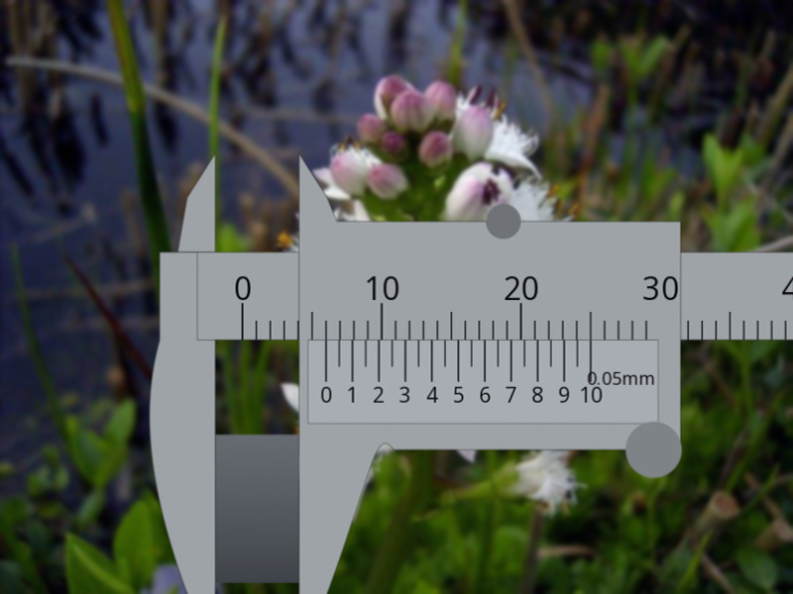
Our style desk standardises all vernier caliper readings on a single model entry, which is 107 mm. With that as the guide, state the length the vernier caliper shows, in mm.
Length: 6.0 mm
